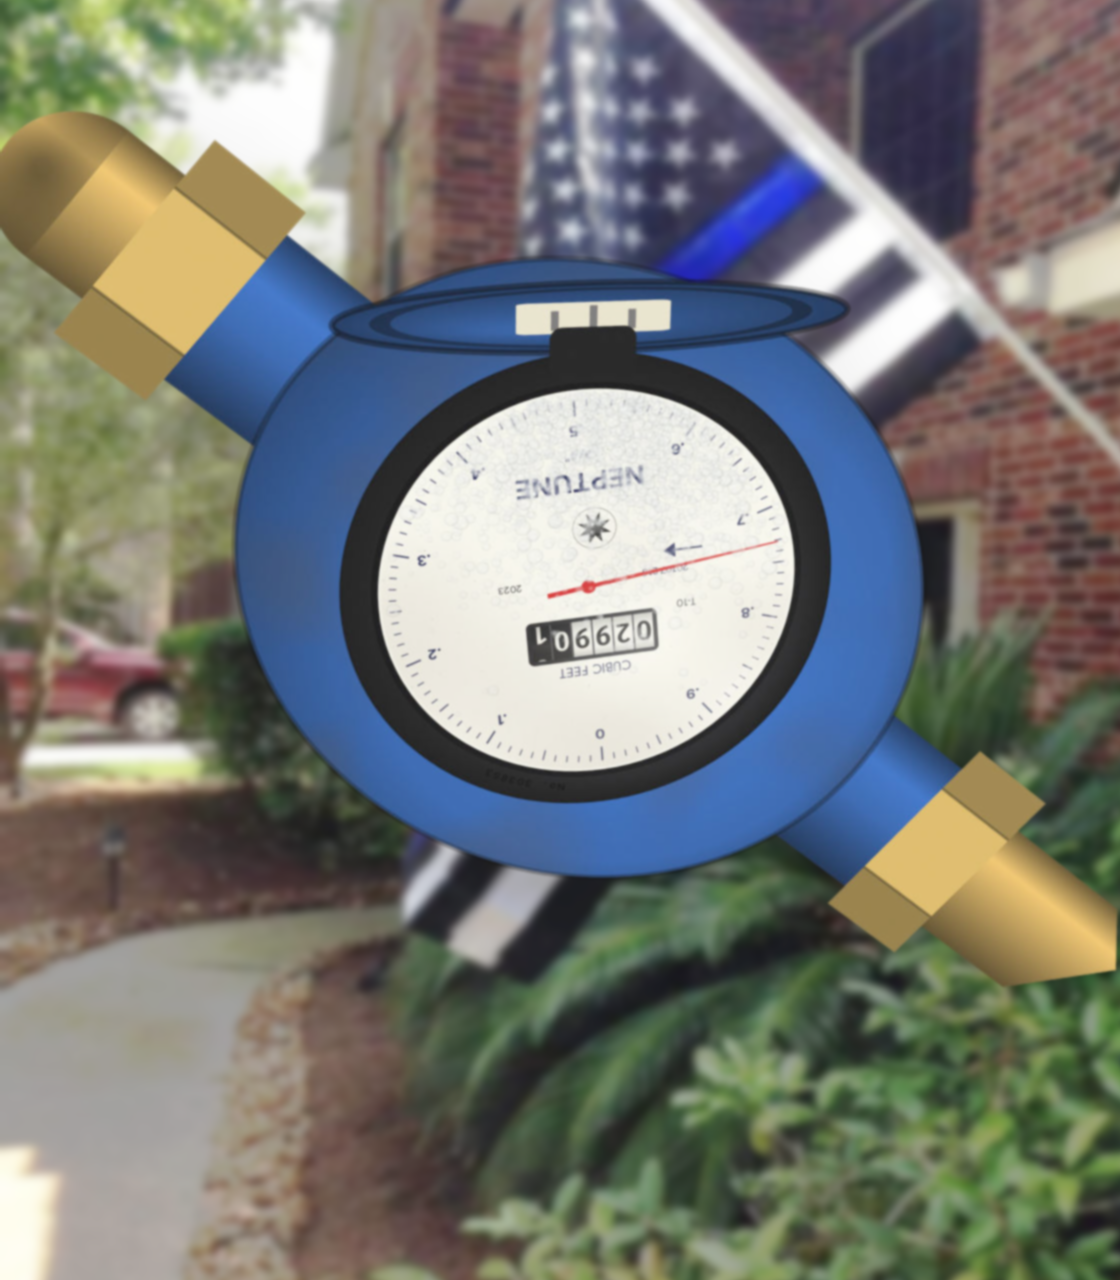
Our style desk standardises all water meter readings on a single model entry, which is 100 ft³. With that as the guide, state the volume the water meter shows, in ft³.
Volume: 29900.73 ft³
